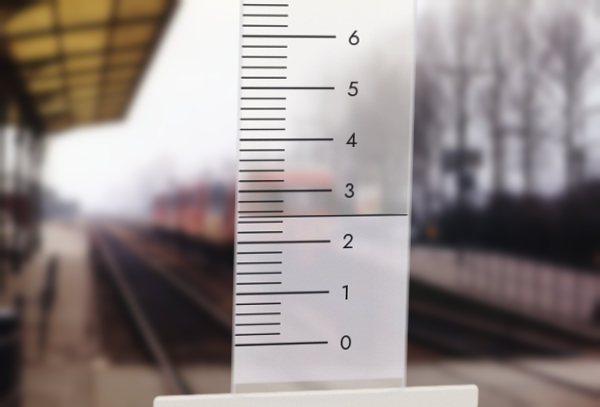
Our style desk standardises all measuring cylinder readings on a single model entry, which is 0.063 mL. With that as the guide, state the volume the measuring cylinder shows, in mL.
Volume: 2.5 mL
